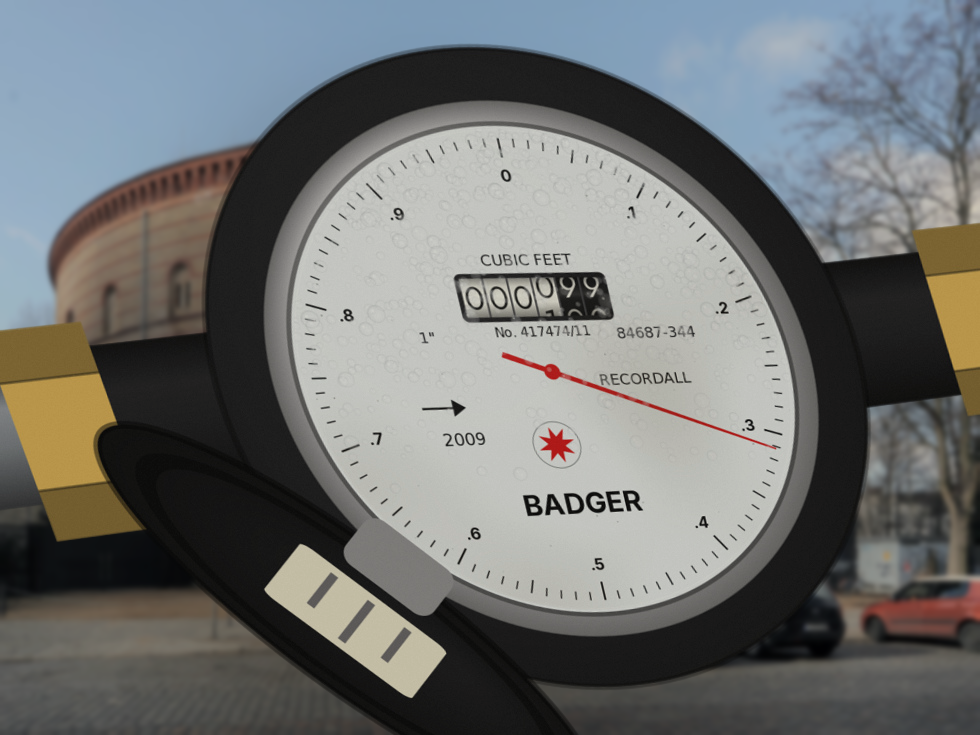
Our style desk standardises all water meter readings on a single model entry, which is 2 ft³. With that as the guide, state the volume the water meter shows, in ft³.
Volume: 99.31 ft³
